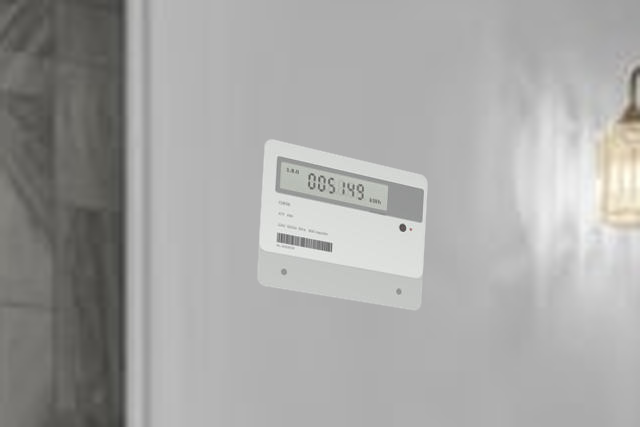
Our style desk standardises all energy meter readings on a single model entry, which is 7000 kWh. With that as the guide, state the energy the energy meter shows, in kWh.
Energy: 5149 kWh
